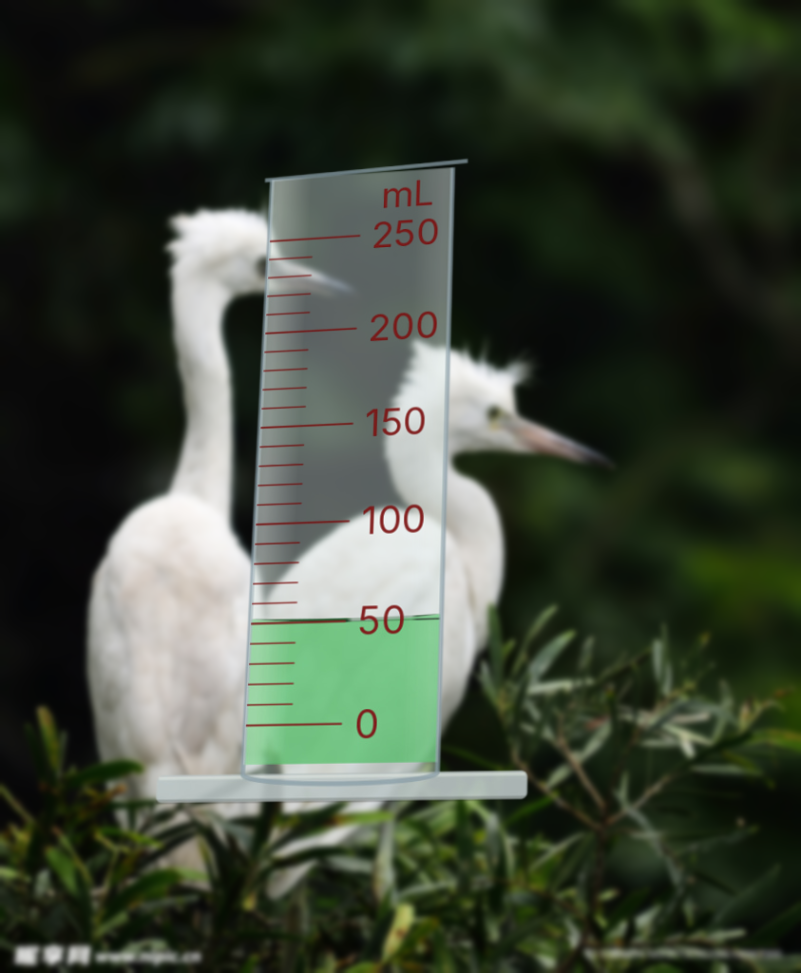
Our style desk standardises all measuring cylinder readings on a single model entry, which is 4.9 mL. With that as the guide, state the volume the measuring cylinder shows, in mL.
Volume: 50 mL
